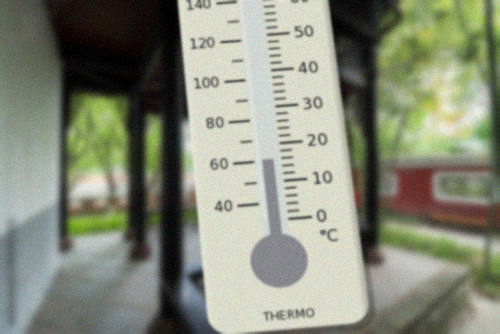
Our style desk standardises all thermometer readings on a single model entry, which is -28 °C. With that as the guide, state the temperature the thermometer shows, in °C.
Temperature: 16 °C
